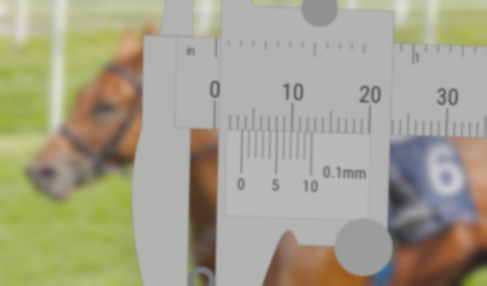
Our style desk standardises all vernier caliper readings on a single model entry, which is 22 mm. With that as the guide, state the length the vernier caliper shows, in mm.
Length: 3.6 mm
